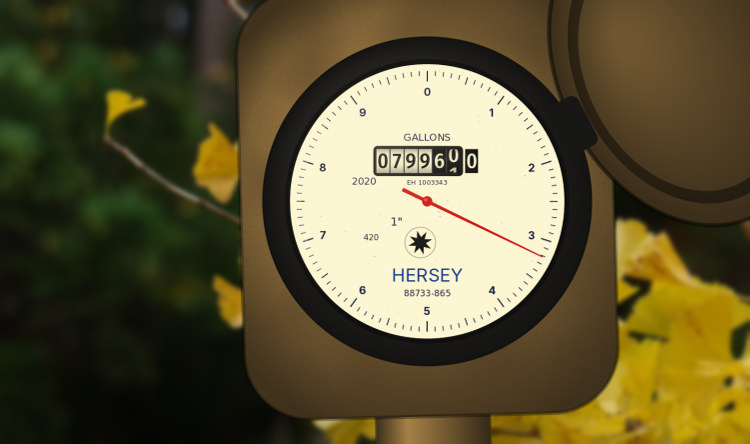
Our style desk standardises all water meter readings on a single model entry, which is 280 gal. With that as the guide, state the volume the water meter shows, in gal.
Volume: 799603.2 gal
